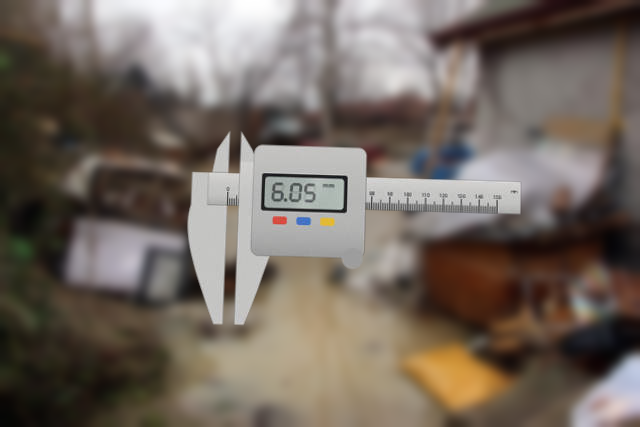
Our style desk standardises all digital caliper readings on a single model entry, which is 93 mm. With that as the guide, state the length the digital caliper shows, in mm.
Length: 6.05 mm
